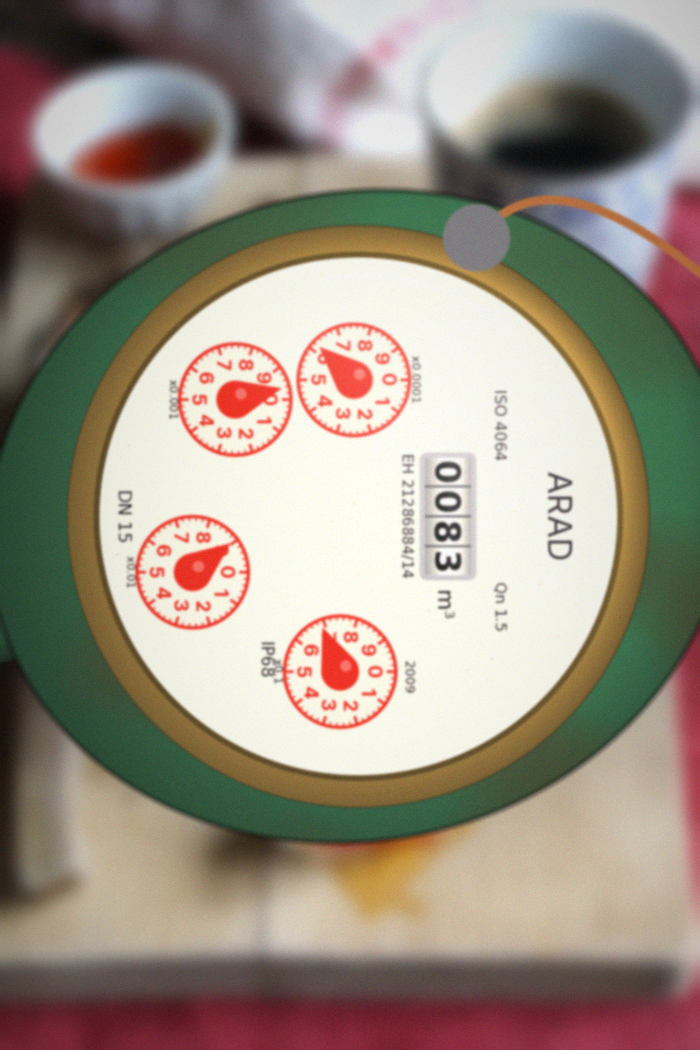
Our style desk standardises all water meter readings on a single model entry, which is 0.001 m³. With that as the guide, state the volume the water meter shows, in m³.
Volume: 83.6896 m³
